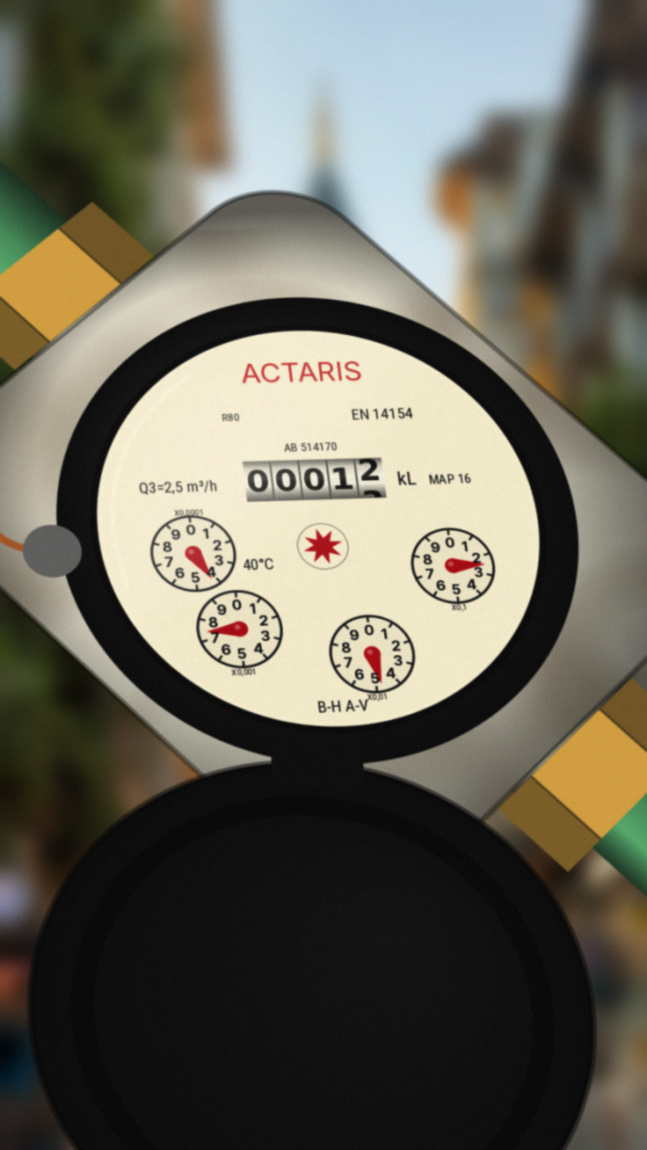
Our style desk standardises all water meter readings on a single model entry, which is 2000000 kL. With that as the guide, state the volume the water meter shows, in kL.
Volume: 12.2474 kL
